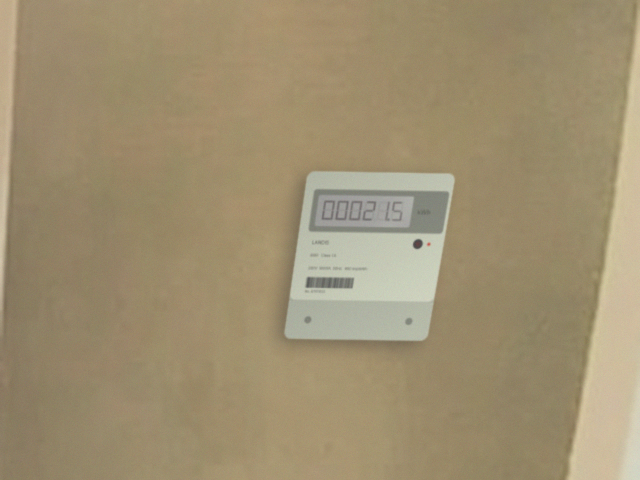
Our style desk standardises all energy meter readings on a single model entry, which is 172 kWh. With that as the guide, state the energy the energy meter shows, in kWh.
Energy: 21.5 kWh
